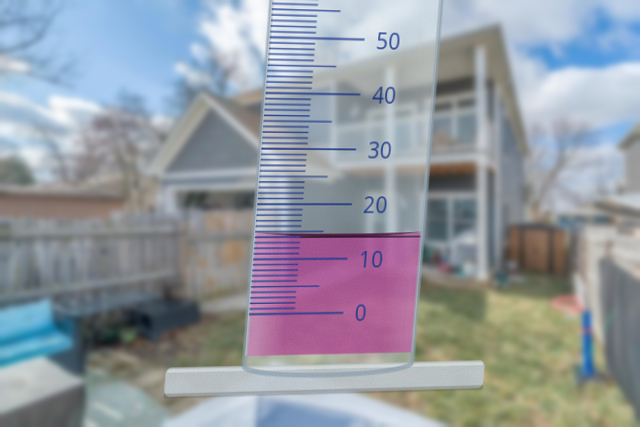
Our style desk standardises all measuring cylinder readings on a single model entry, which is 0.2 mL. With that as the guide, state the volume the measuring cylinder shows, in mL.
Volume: 14 mL
